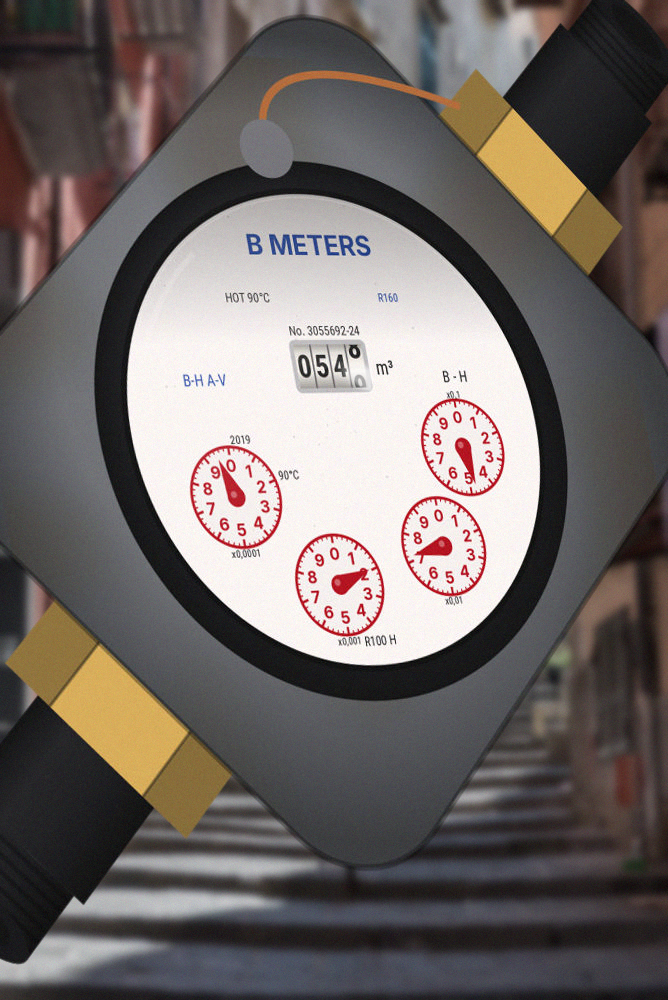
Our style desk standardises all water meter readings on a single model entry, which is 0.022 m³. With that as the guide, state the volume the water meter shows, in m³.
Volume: 548.4719 m³
